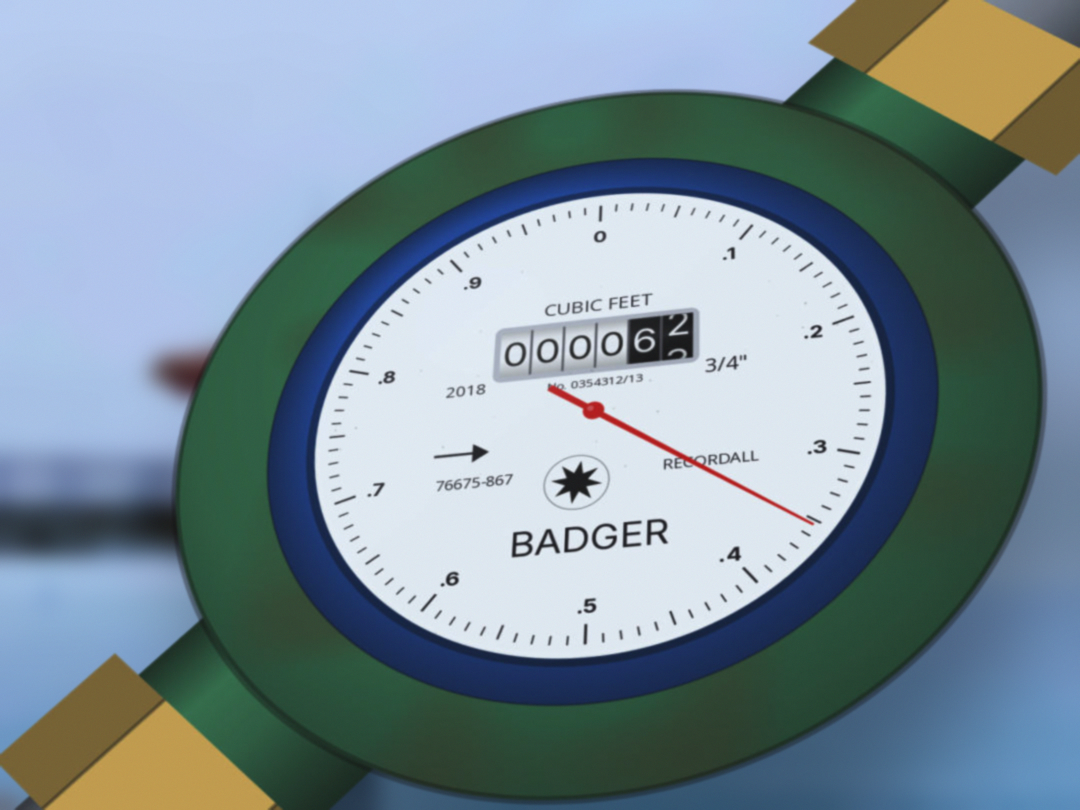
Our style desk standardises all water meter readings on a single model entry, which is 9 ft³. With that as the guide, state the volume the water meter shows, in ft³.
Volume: 62.35 ft³
